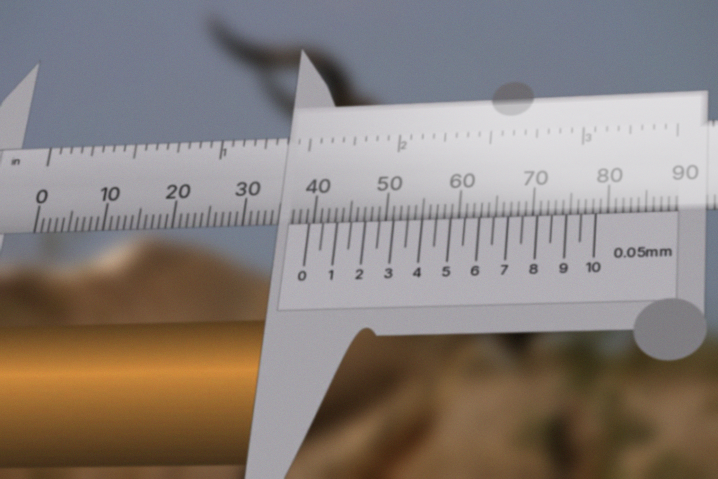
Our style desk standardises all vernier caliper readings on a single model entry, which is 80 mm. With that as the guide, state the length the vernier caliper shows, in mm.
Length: 39.4 mm
